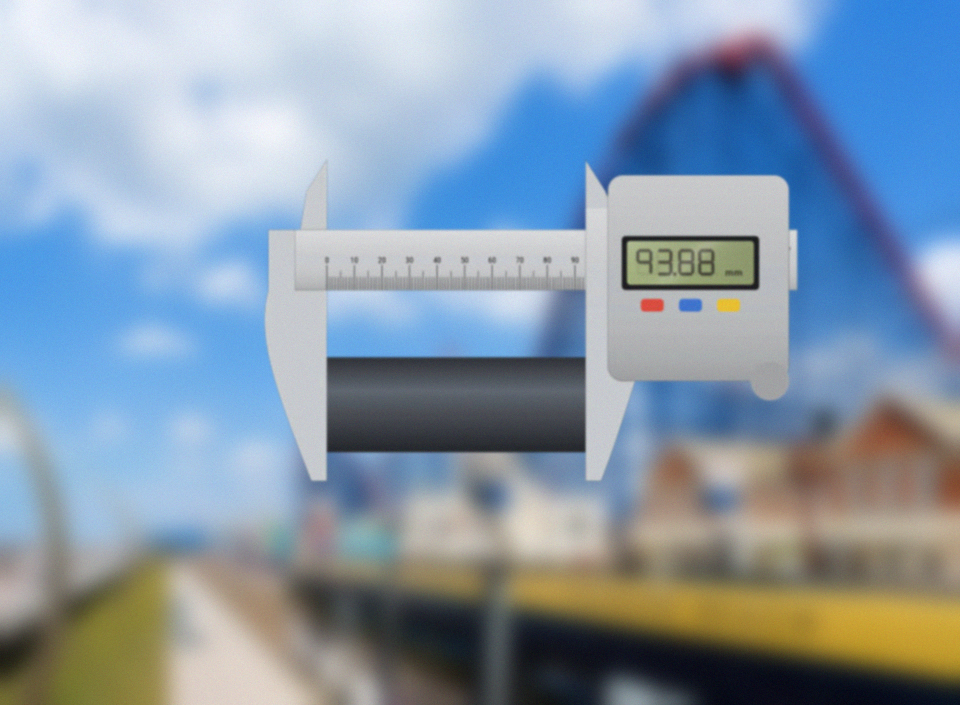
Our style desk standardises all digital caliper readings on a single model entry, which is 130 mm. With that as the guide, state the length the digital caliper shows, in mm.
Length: 93.88 mm
